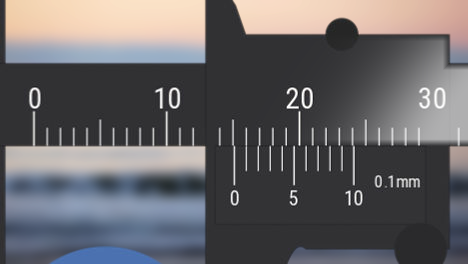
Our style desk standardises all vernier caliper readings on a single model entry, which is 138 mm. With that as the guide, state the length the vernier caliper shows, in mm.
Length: 15.1 mm
